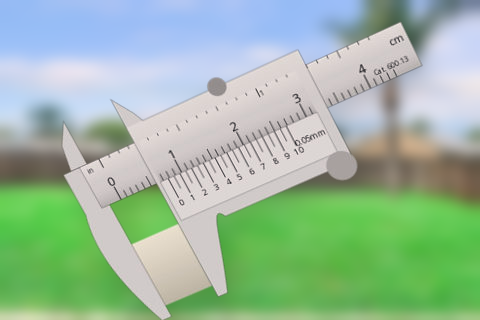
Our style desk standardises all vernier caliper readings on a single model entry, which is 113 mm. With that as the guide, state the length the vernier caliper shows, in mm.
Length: 7.8 mm
